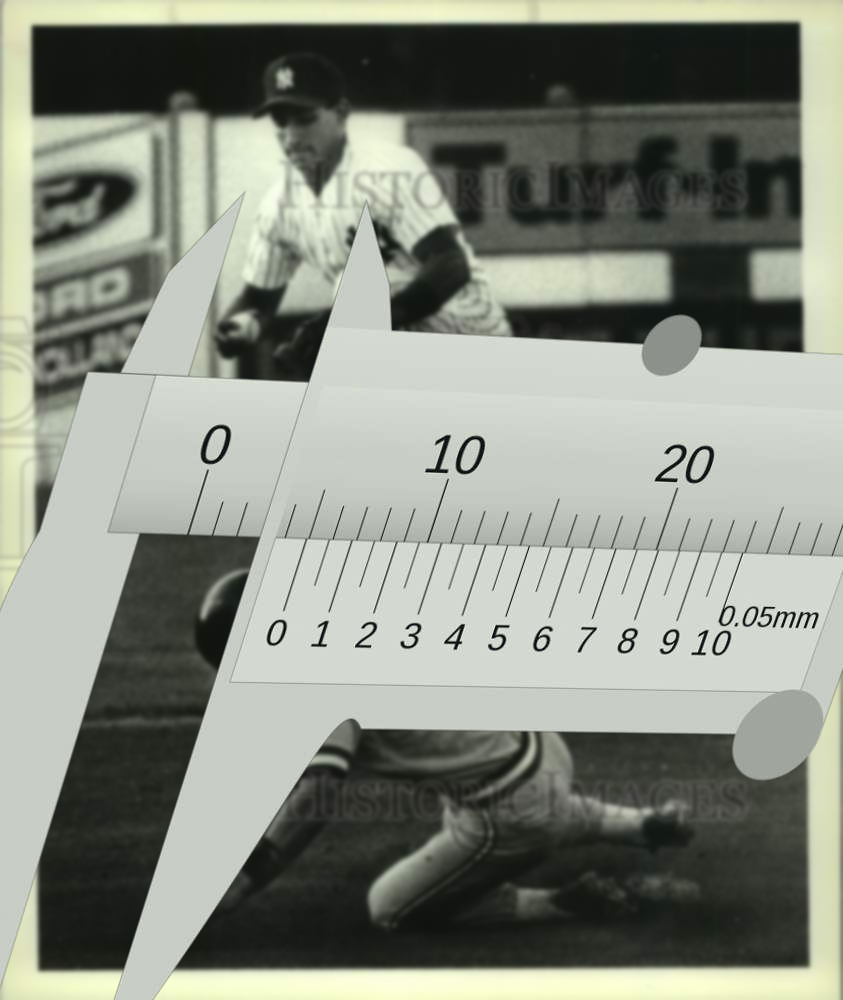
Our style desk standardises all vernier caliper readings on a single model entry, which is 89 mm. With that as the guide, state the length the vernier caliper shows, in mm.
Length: 4.90 mm
